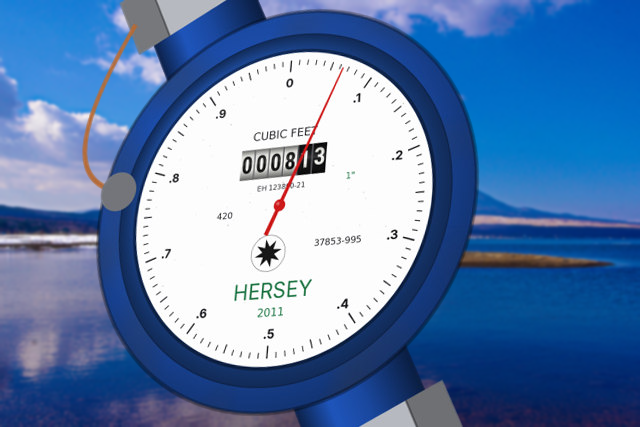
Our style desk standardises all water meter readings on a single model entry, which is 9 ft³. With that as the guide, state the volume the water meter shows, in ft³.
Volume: 813.06 ft³
